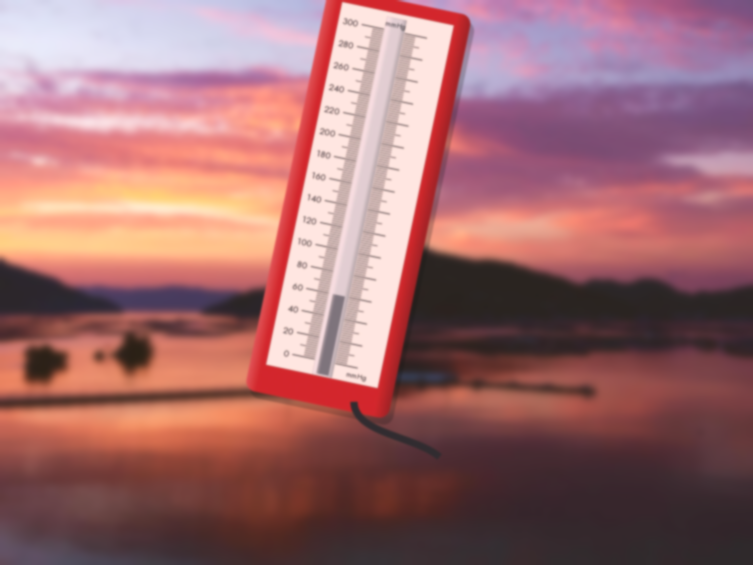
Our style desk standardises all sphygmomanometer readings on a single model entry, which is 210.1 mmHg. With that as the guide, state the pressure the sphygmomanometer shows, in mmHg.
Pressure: 60 mmHg
